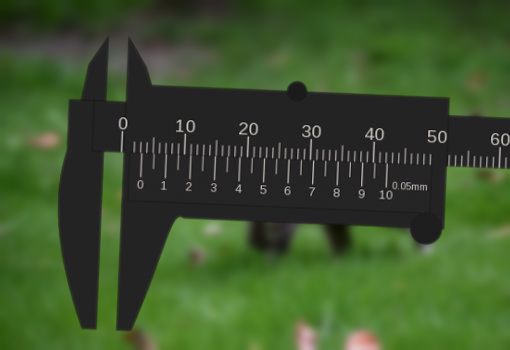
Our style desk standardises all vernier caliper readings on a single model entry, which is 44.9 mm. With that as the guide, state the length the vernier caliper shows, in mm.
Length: 3.2 mm
